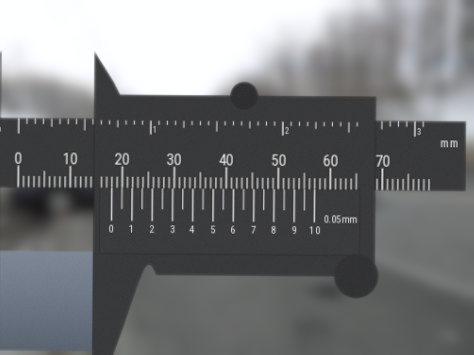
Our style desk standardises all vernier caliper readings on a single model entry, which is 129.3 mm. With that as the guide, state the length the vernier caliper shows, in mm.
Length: 18.0 mm
